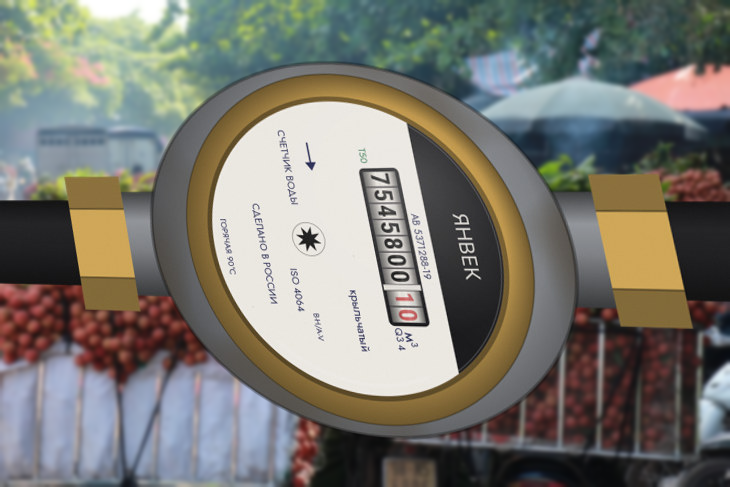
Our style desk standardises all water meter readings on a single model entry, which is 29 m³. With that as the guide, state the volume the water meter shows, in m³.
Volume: 7545800.10 m³
